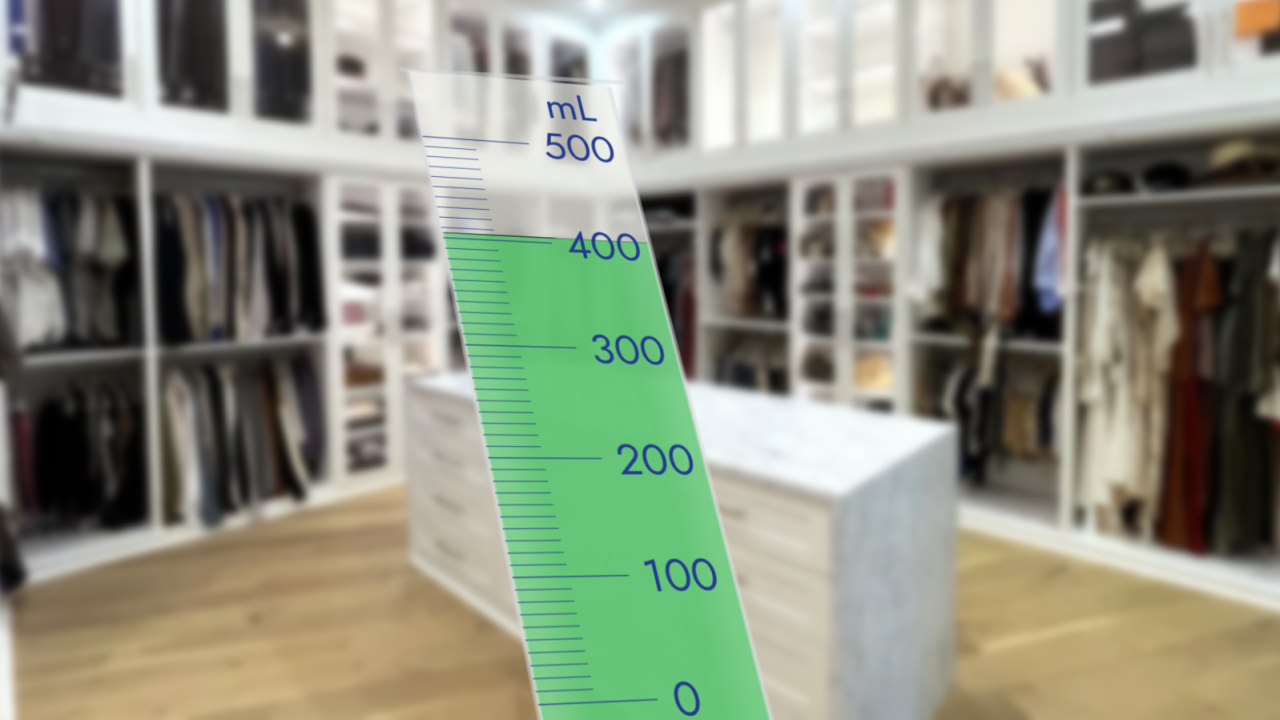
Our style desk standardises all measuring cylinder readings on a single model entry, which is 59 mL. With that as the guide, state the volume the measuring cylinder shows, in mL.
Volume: 405 mL
